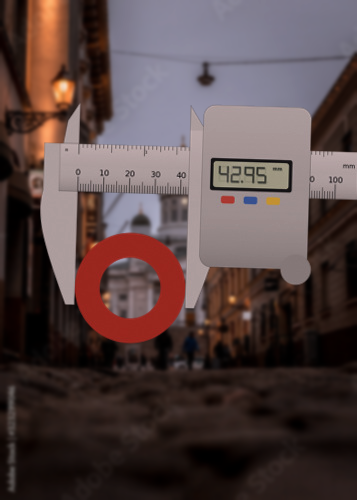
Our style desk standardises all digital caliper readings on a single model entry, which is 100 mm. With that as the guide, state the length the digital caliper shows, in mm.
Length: 42.95 mm
